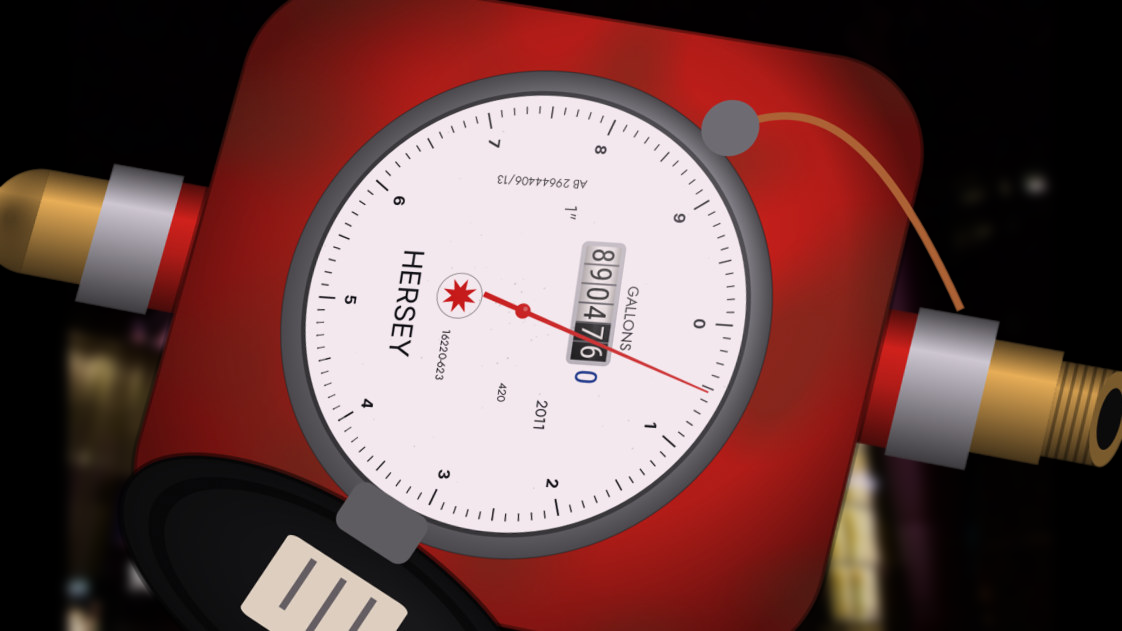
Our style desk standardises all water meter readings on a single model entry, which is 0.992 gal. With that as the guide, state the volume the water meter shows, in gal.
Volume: 8904760.5 gal
